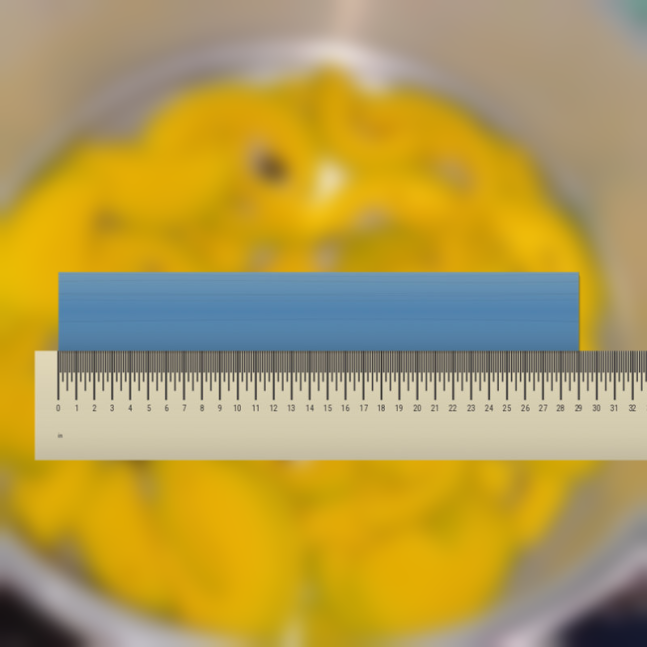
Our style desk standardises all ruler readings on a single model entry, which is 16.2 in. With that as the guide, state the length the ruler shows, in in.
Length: 29 in
